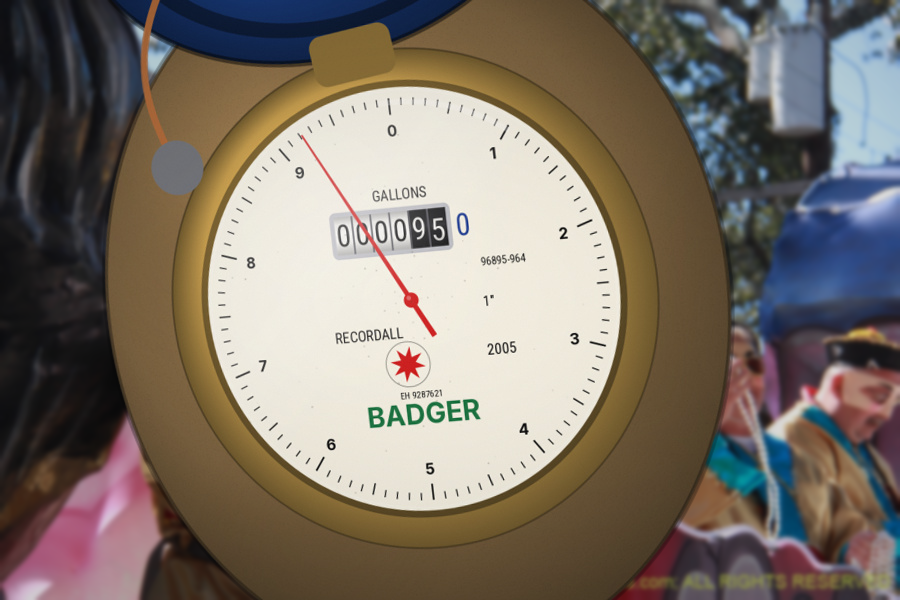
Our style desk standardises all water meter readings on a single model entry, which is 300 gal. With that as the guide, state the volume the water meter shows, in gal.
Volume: 949.2 gal
